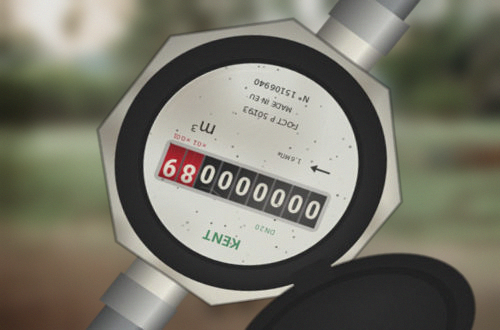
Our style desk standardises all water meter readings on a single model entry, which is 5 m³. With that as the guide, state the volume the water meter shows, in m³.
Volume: 0.89 m³
